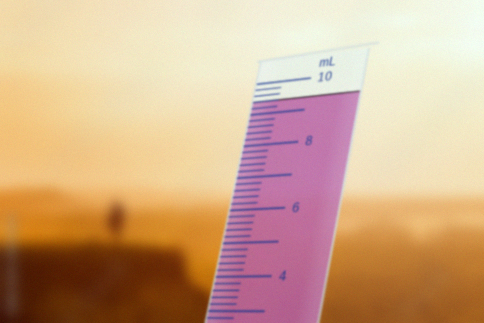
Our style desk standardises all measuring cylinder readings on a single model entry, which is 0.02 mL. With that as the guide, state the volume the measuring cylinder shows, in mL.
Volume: 9.4 mL
